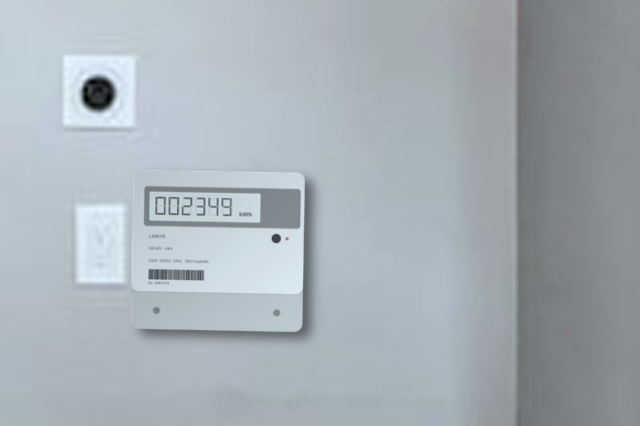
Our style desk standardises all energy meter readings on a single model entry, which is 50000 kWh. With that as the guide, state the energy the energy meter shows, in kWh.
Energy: 2349 kWh
